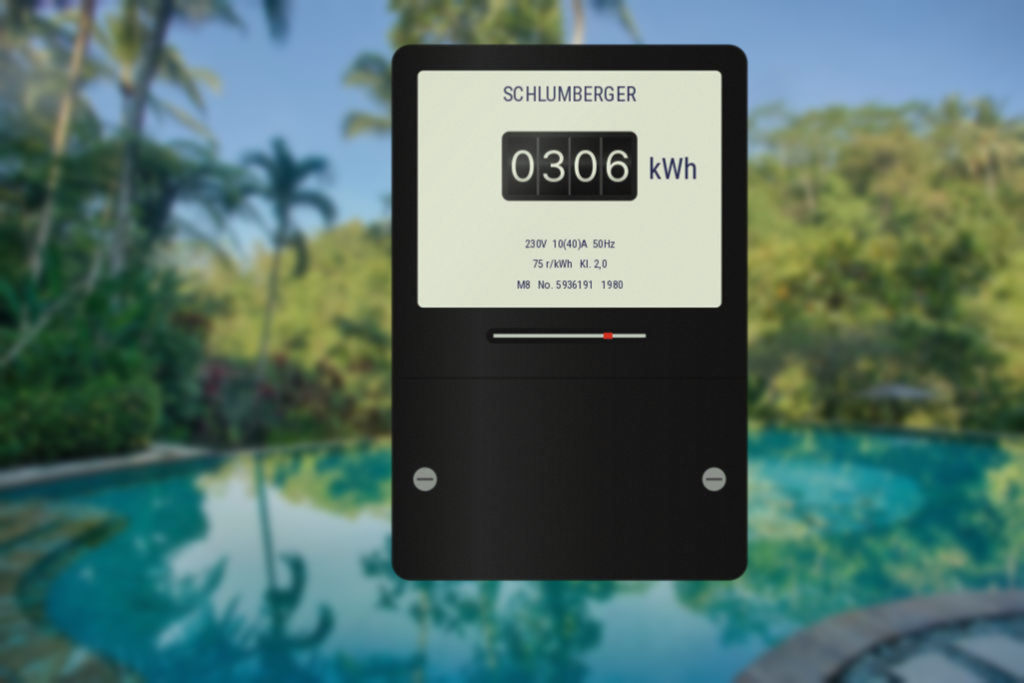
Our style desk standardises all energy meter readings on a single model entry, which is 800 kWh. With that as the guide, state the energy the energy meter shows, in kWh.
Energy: 306 kWh
